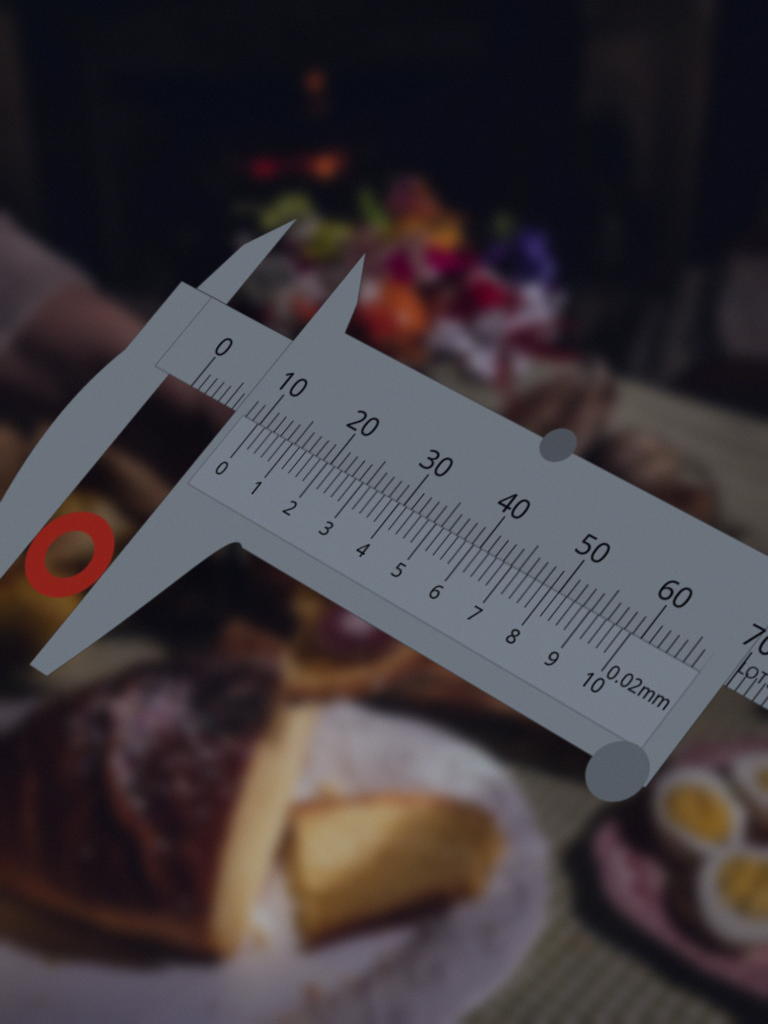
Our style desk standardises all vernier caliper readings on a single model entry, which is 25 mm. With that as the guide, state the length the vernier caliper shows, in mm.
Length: 9.8 mm
